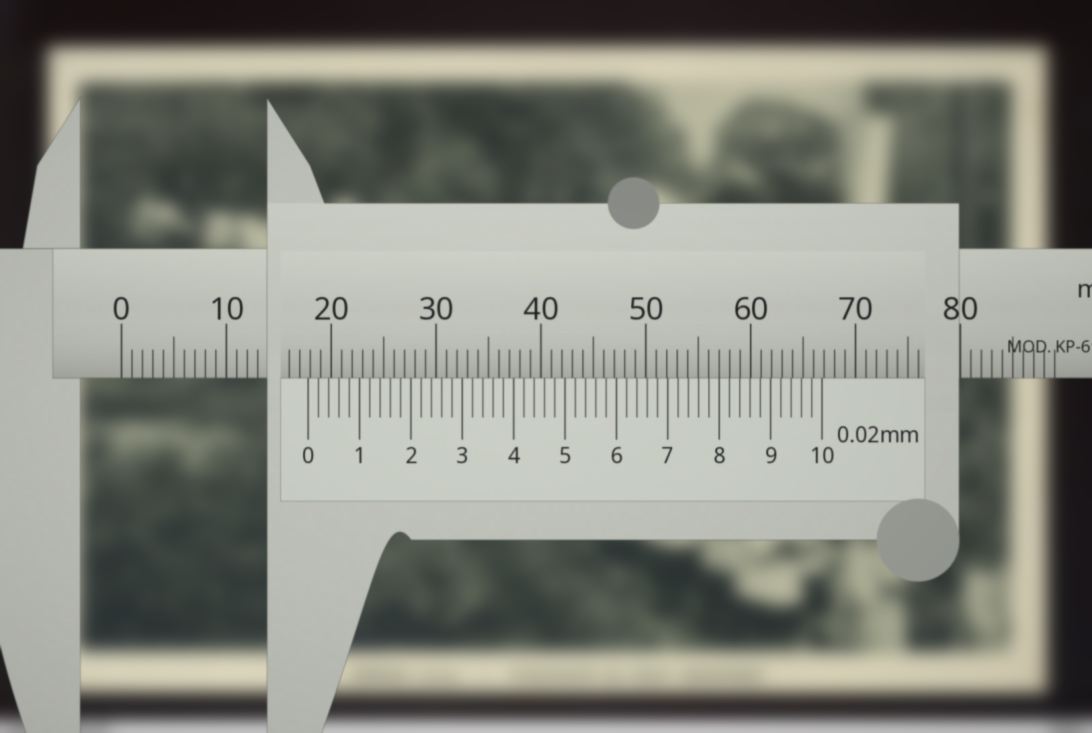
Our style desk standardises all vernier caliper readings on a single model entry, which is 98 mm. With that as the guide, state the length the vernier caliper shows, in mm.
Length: 17.8 mm
